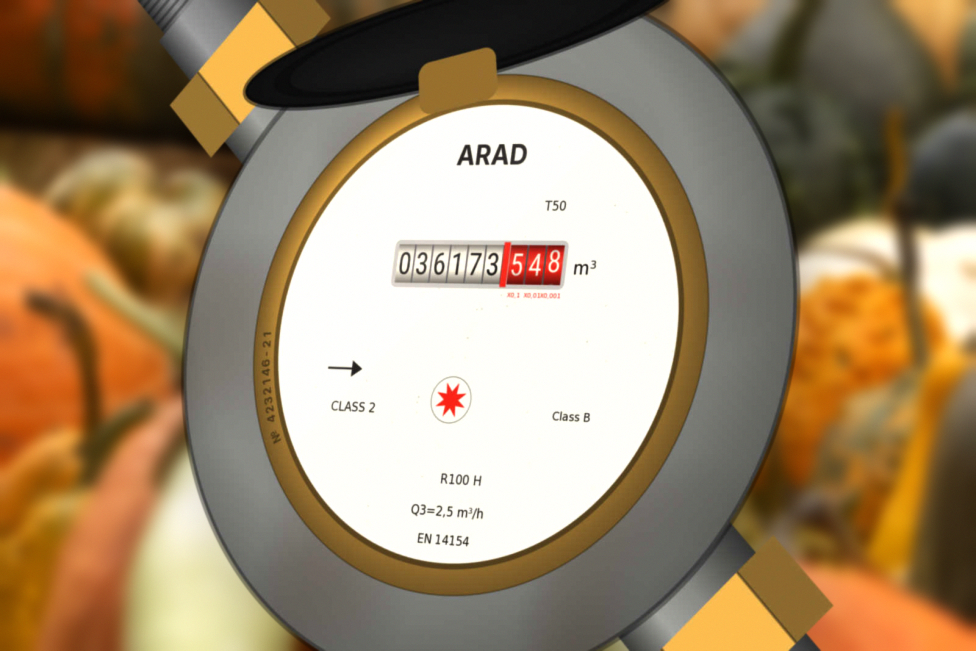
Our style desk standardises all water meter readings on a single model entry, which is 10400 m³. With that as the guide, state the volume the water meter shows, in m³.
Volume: 36173.548 m³
